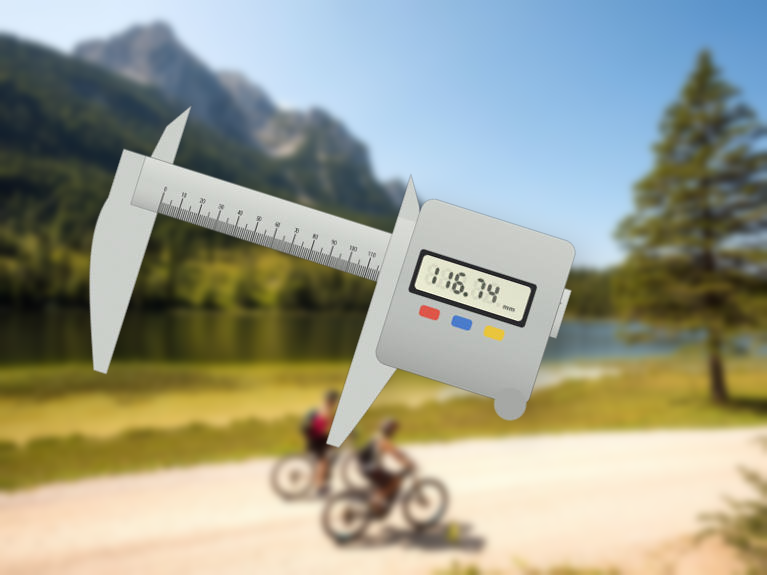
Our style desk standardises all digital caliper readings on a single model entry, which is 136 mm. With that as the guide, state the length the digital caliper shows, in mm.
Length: 116.74 mm
